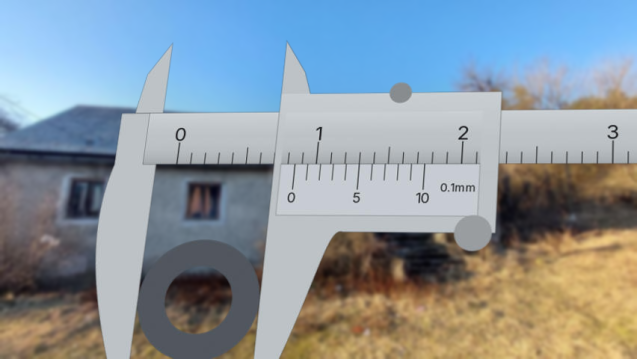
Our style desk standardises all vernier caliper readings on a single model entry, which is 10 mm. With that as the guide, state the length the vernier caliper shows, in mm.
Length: 8.5 mm
